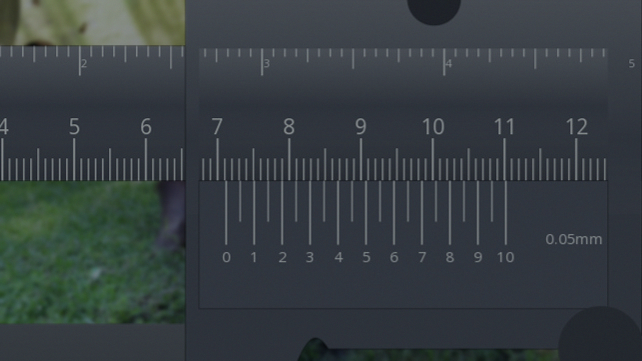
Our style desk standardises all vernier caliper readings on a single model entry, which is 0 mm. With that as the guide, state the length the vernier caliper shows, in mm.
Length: 71.2 mm
